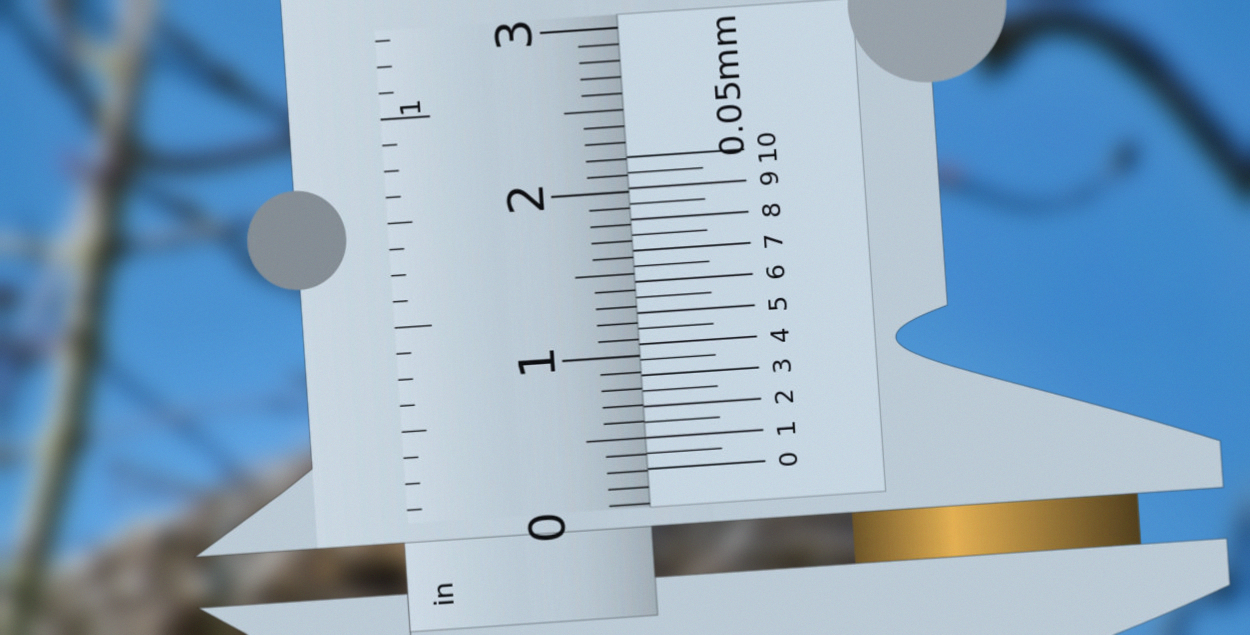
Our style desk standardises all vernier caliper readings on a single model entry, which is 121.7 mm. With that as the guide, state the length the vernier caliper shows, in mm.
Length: 3.1 mm
